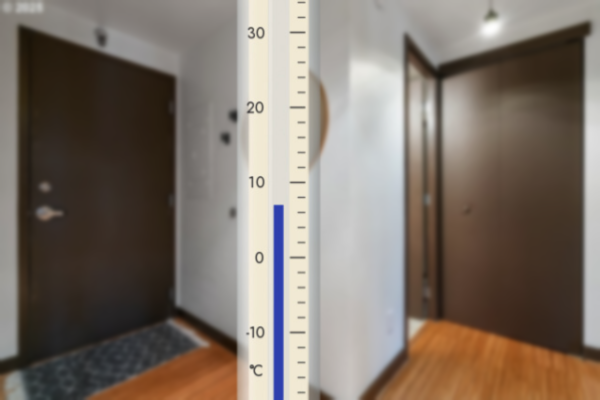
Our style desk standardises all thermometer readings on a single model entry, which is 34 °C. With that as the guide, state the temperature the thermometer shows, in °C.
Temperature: 7 °C
